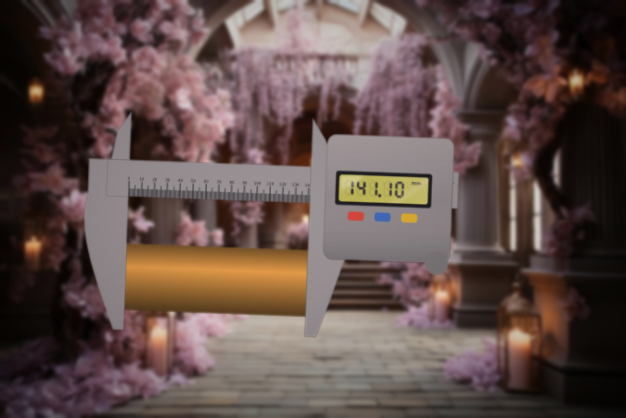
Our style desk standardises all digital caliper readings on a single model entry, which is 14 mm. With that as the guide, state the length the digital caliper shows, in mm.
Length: 141.10 mm
